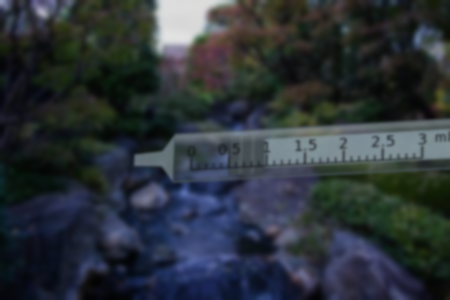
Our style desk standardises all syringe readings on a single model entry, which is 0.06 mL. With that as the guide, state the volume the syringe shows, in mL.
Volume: 0.5 mL
